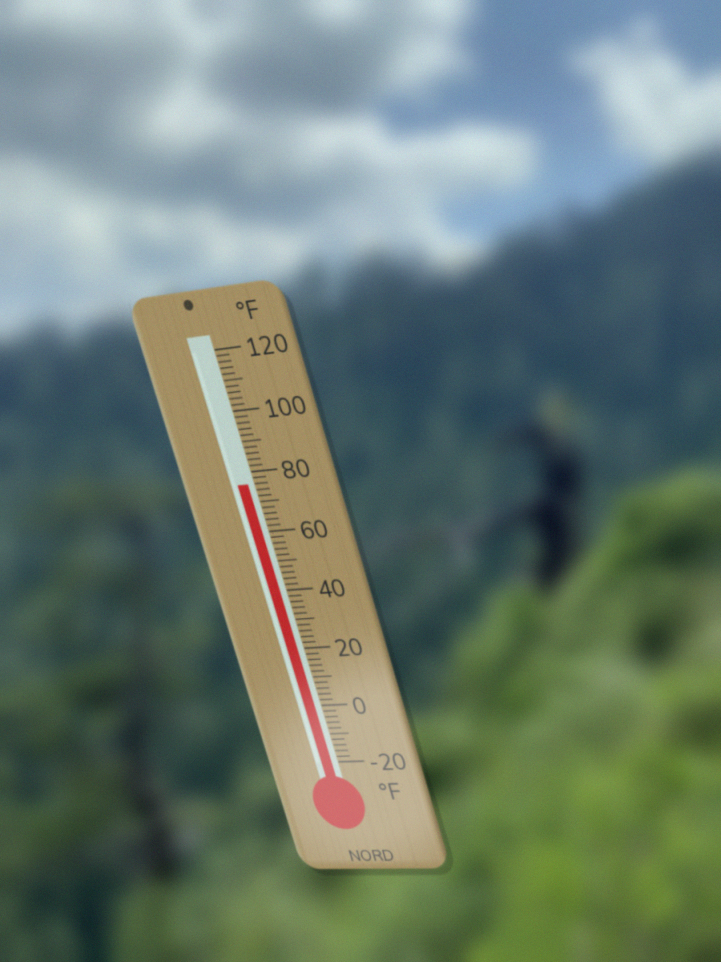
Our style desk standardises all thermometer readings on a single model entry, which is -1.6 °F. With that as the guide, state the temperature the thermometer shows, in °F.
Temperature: 76 °F
